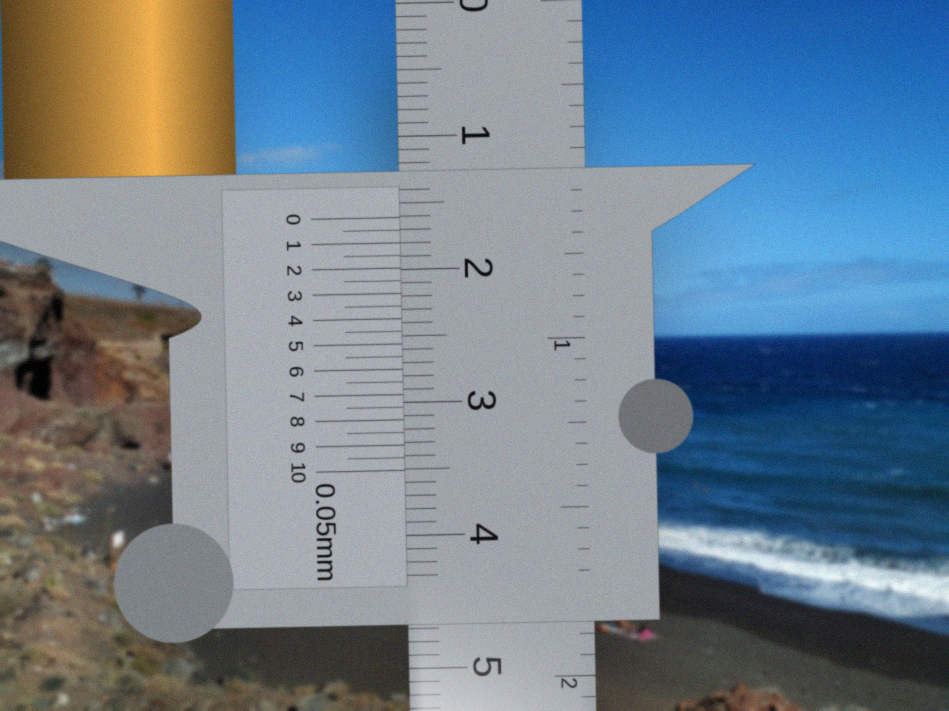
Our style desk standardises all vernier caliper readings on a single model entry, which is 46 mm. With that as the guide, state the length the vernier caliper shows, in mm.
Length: 16.1 mm
